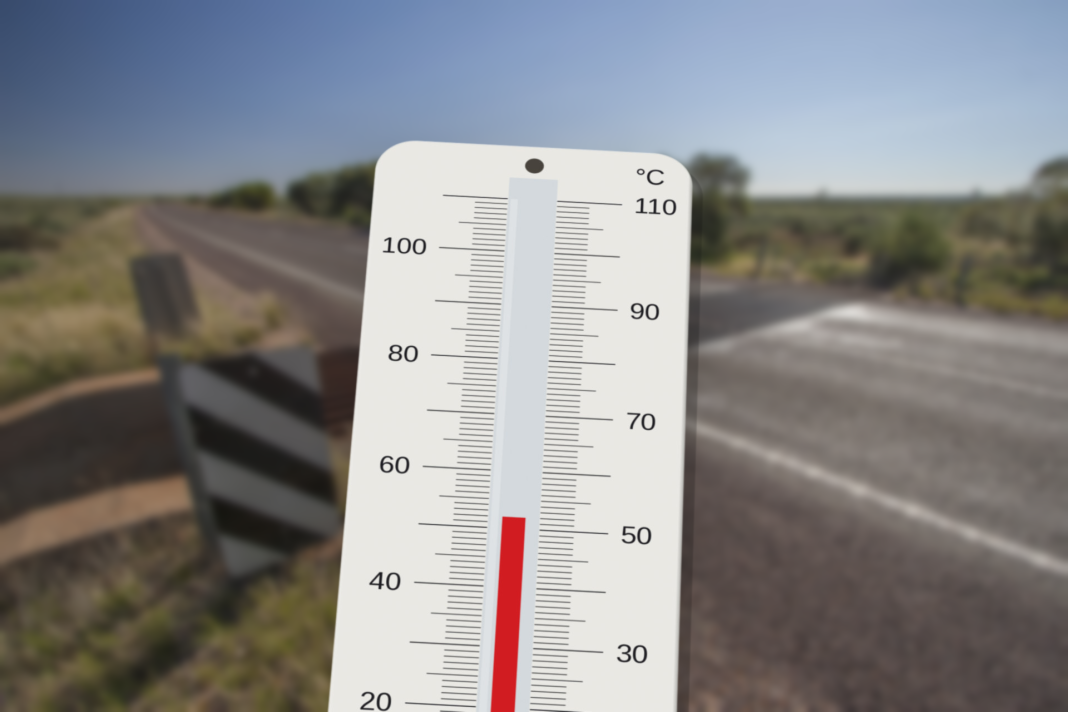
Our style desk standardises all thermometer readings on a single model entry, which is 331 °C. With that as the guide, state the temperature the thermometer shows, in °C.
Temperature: 52 °C
